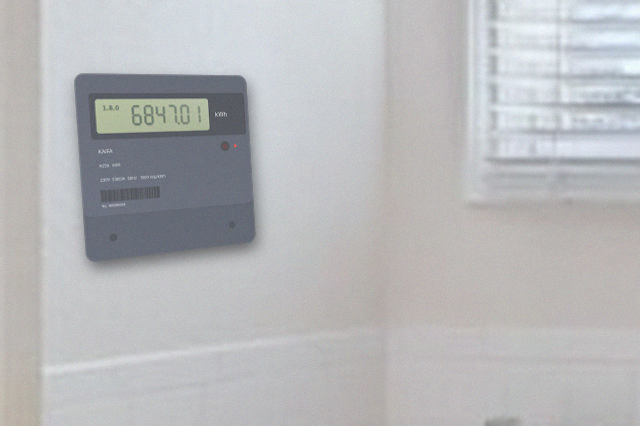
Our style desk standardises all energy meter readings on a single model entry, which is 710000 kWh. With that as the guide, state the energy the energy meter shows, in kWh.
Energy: 6847.01 kWh
